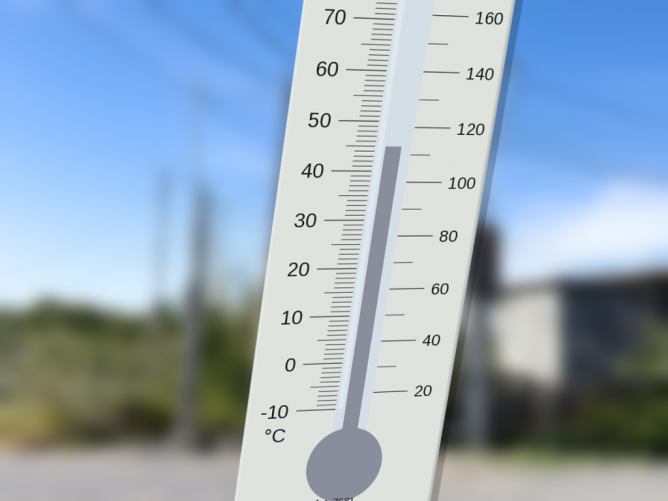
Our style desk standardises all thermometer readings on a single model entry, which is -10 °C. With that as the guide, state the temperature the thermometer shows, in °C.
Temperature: 45 °C
